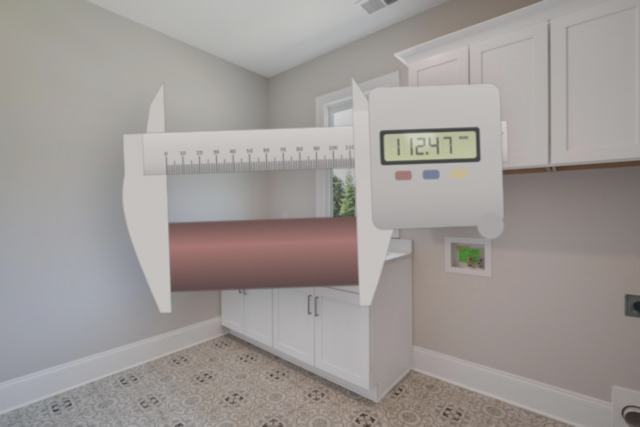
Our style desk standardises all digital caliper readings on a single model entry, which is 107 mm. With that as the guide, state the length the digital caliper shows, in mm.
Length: 112.47 mm
